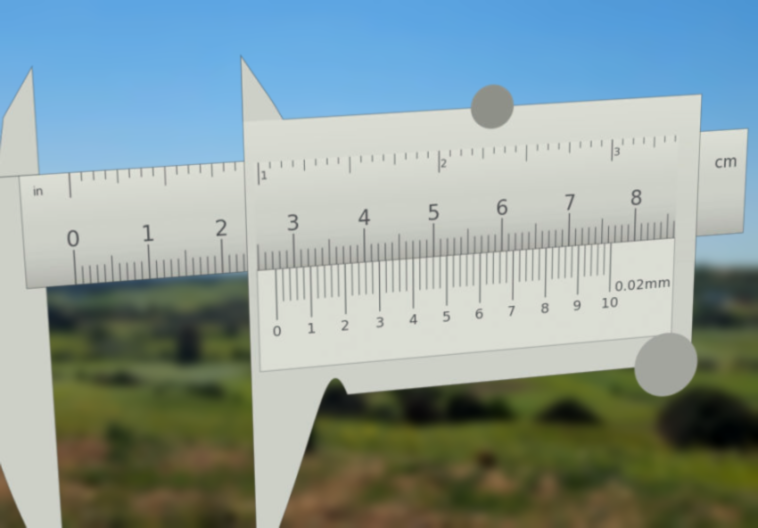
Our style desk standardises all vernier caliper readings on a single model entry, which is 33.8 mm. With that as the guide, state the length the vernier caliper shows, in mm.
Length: 27.4 mm
